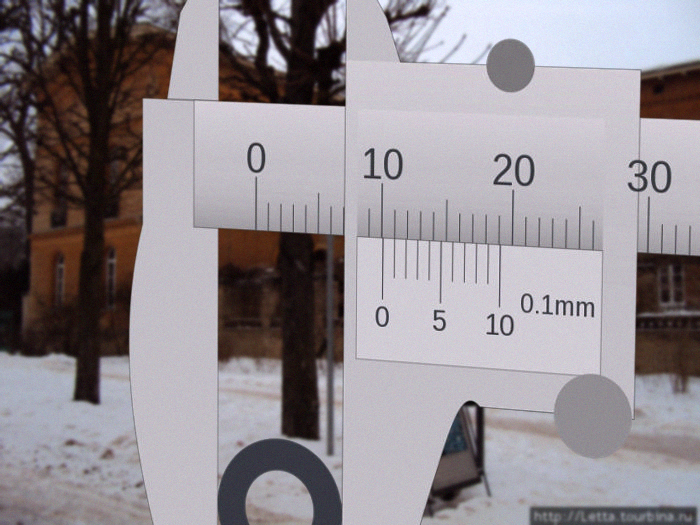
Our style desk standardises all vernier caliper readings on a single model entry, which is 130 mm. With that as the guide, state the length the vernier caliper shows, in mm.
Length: 10.1 mm
